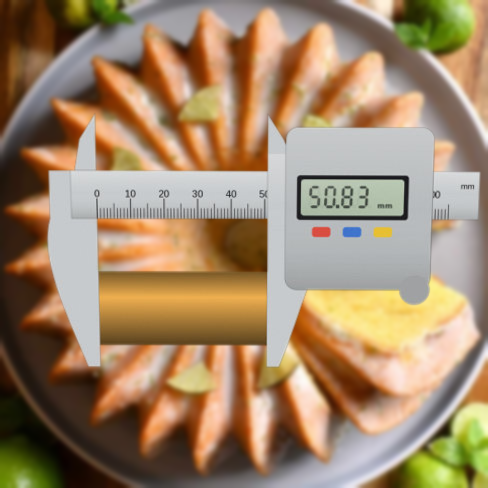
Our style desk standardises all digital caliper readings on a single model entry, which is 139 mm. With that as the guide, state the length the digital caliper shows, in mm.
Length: 50.83 mm
